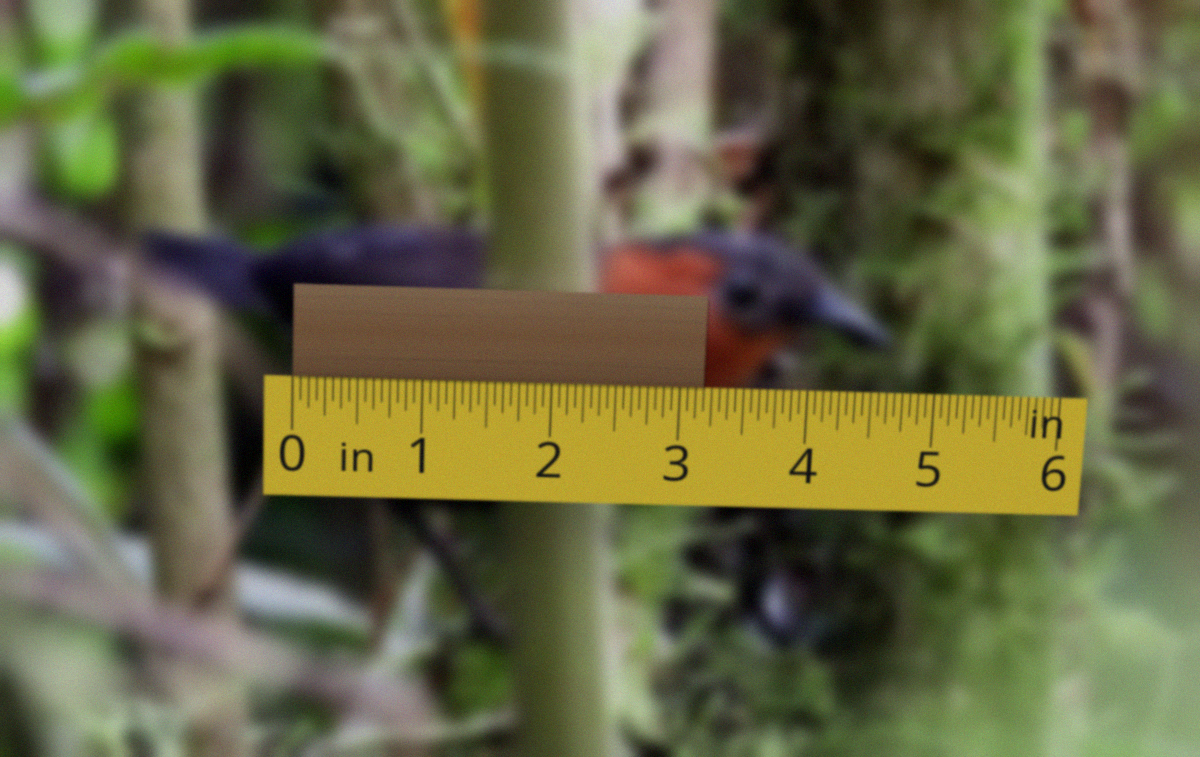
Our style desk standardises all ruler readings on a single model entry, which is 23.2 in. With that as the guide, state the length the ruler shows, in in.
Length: 3.1875 in
